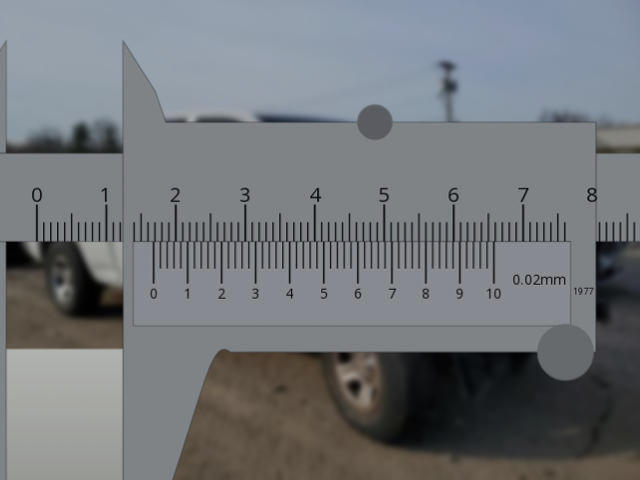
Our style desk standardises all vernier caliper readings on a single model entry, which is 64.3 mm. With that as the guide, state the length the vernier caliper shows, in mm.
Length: 16.8 mm
